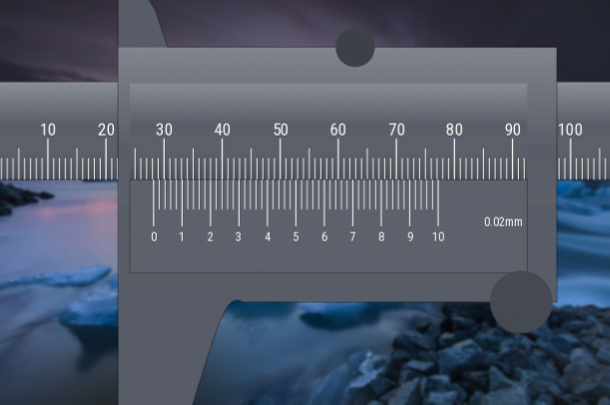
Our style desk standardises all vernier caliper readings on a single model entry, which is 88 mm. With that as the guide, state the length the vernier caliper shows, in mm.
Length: 28.2 mm
